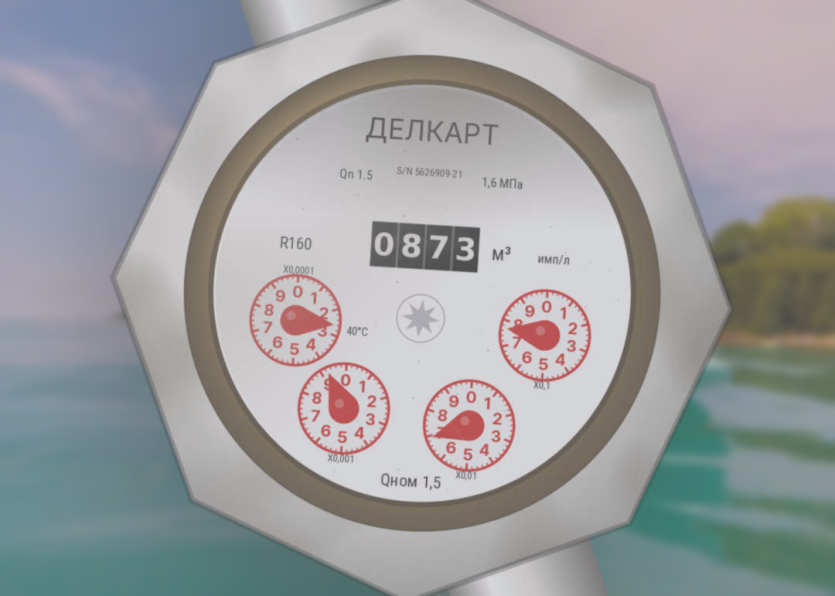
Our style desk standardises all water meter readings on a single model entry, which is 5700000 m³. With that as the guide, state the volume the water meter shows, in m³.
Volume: 873.7692 m³
